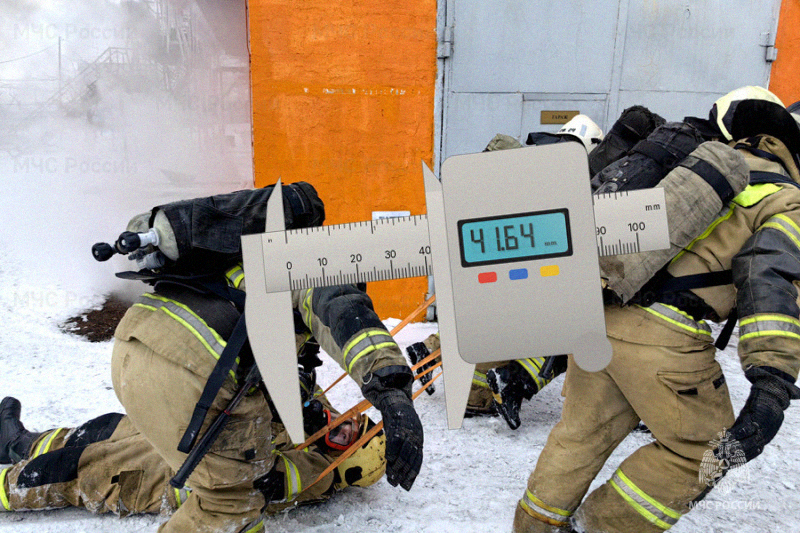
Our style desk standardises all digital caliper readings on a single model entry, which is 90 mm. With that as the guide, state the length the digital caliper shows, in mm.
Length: 41.64 mm
